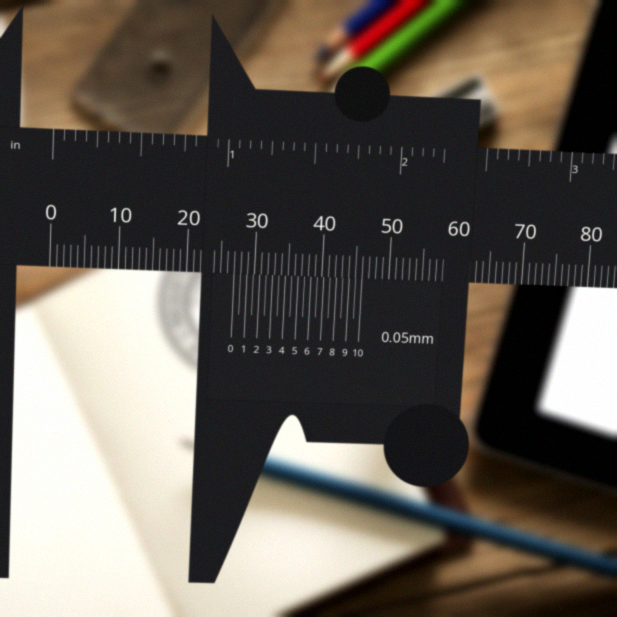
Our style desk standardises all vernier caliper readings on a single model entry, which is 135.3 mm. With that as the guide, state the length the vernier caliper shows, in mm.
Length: 27.0 mm
